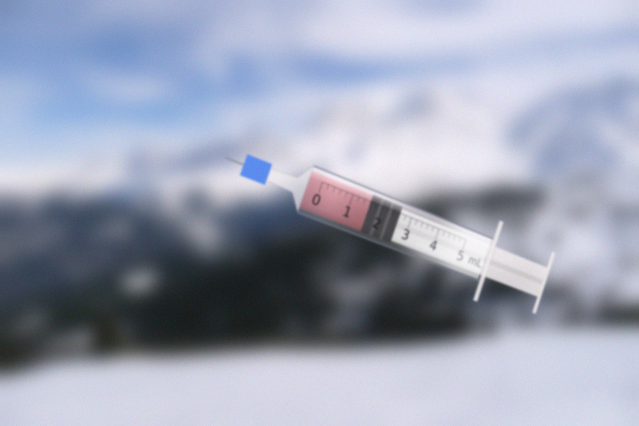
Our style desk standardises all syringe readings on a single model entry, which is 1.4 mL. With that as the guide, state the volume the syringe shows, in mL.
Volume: 1.6 mL
